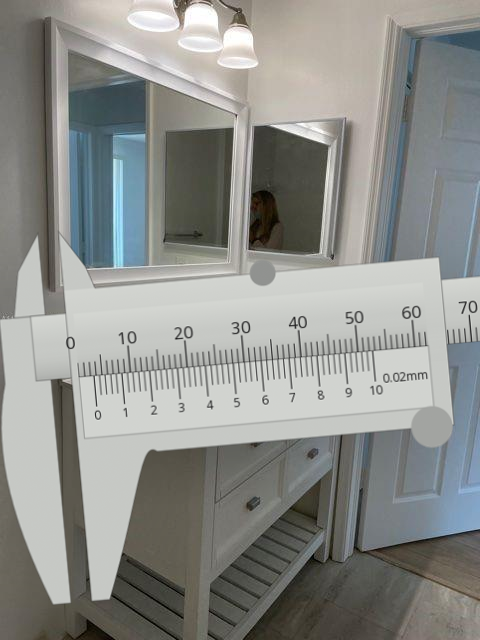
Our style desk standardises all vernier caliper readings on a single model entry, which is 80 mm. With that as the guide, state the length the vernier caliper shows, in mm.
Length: 3.6 mm
